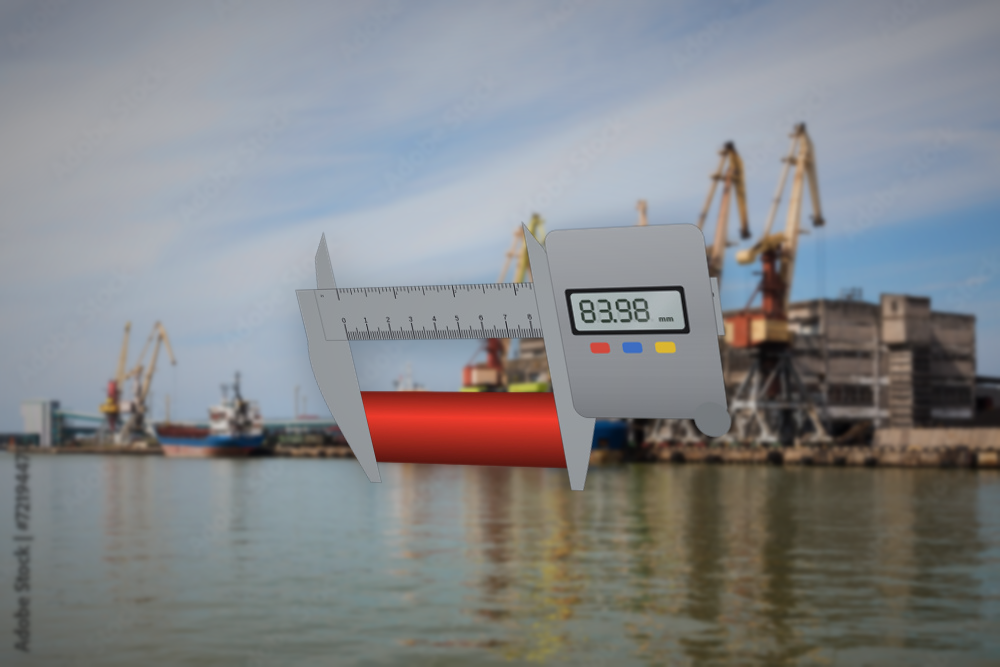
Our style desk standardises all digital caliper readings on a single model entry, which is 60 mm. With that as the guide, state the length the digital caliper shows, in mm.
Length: 83.98 mm
